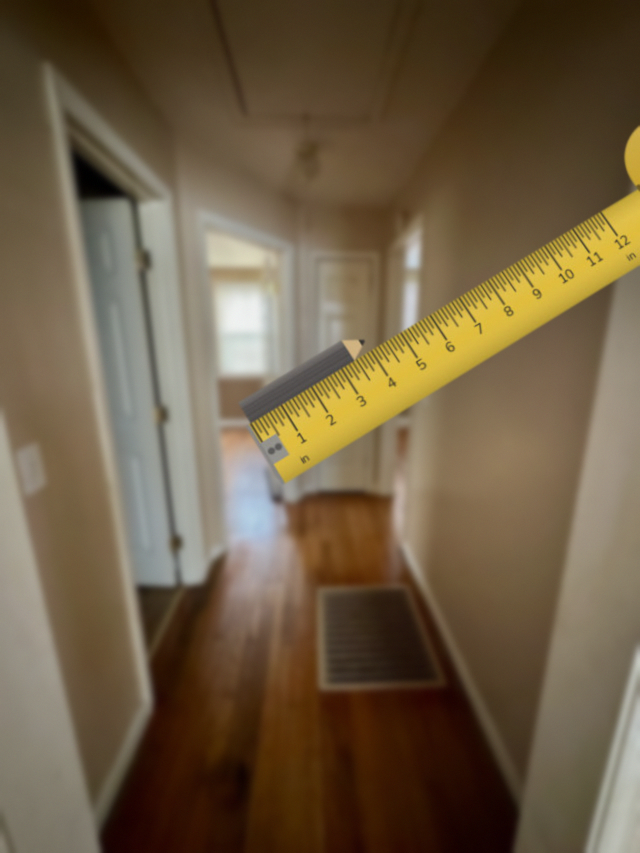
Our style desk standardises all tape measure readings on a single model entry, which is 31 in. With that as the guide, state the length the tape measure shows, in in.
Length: 4 in
